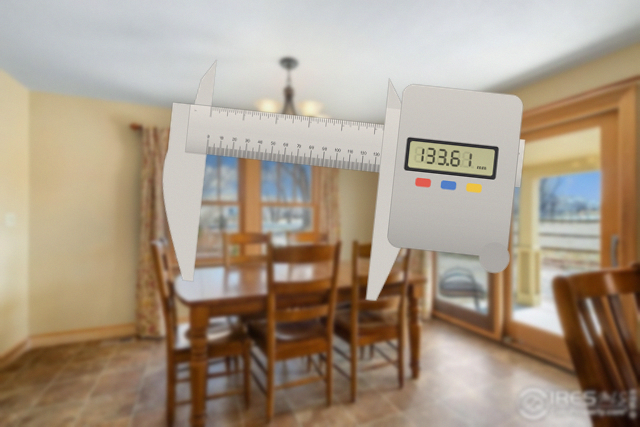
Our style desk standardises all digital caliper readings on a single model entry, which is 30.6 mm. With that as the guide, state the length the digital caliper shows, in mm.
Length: 133.61 mm
